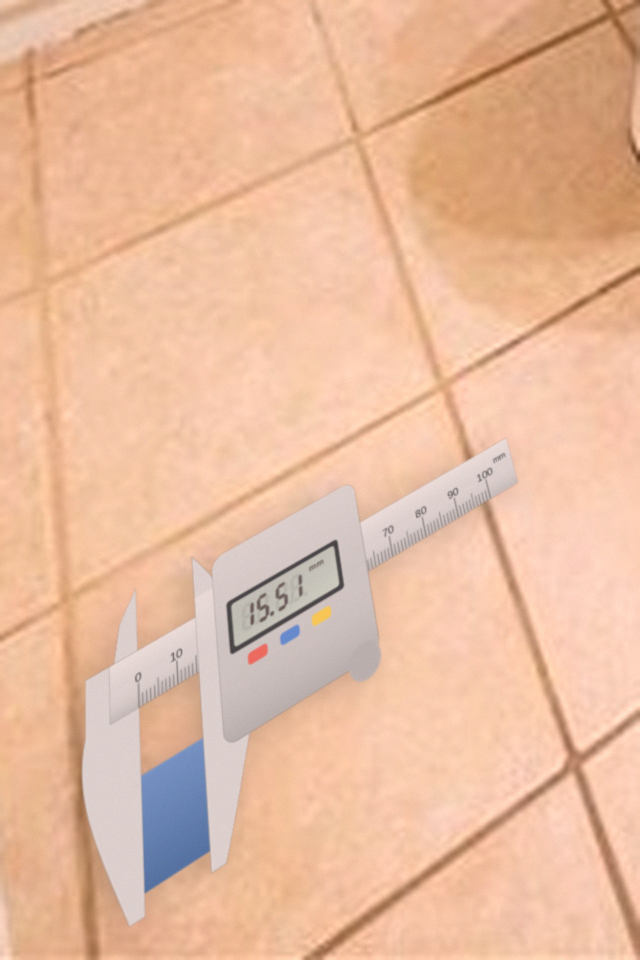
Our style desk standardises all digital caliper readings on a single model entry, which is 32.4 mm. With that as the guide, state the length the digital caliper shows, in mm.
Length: 15.51 mm
